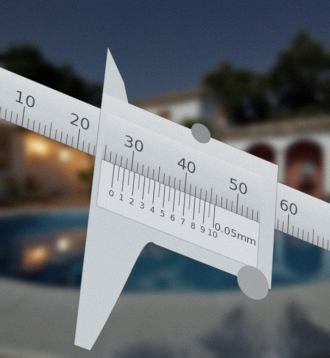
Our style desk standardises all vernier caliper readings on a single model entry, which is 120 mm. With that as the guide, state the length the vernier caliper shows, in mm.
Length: 26.8 mm
